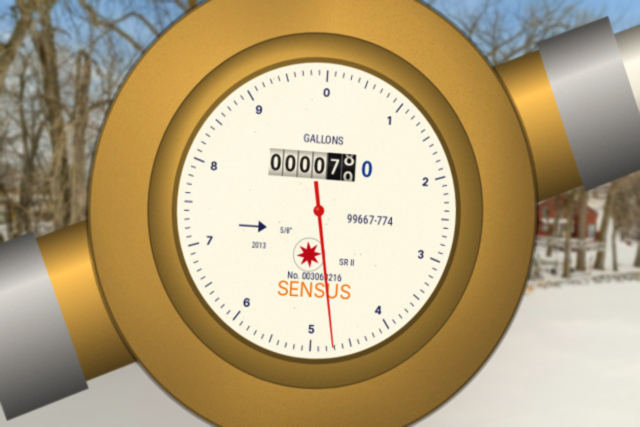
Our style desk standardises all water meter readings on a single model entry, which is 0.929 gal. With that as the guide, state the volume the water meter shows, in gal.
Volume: 784.7 gal
